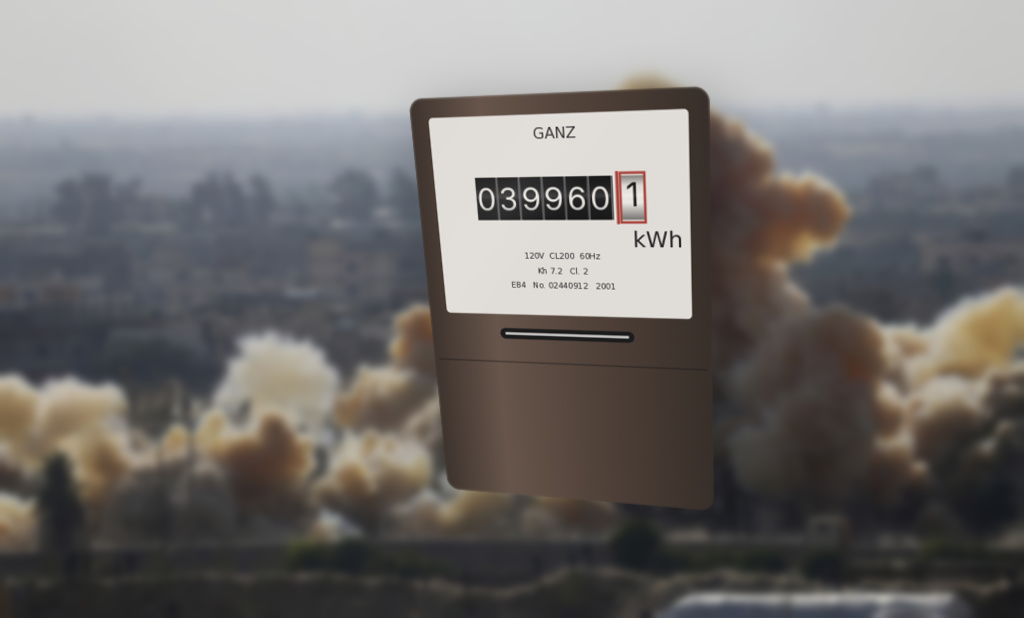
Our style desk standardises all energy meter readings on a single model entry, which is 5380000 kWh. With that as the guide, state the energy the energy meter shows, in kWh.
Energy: 39960.1 kWh
